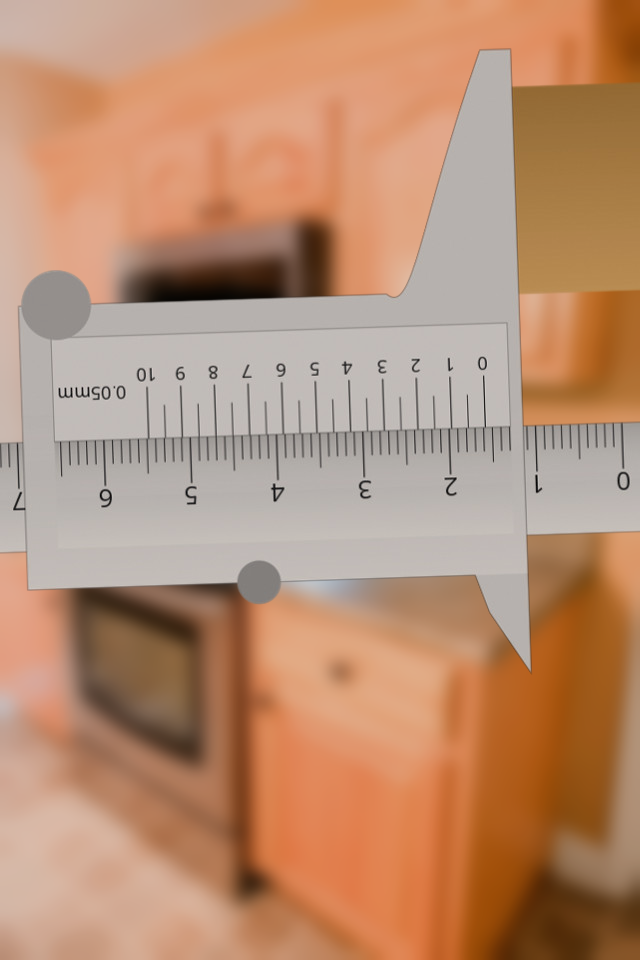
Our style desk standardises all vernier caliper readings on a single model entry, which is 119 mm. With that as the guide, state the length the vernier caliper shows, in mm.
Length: 15.8 mm
